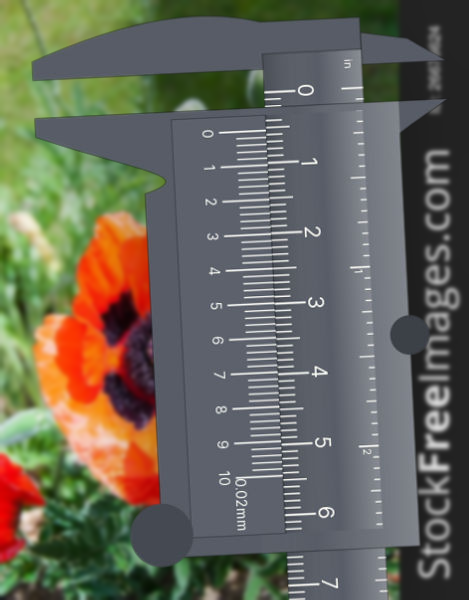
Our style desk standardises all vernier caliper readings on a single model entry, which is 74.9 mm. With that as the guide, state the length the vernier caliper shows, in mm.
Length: 5.4 mm
